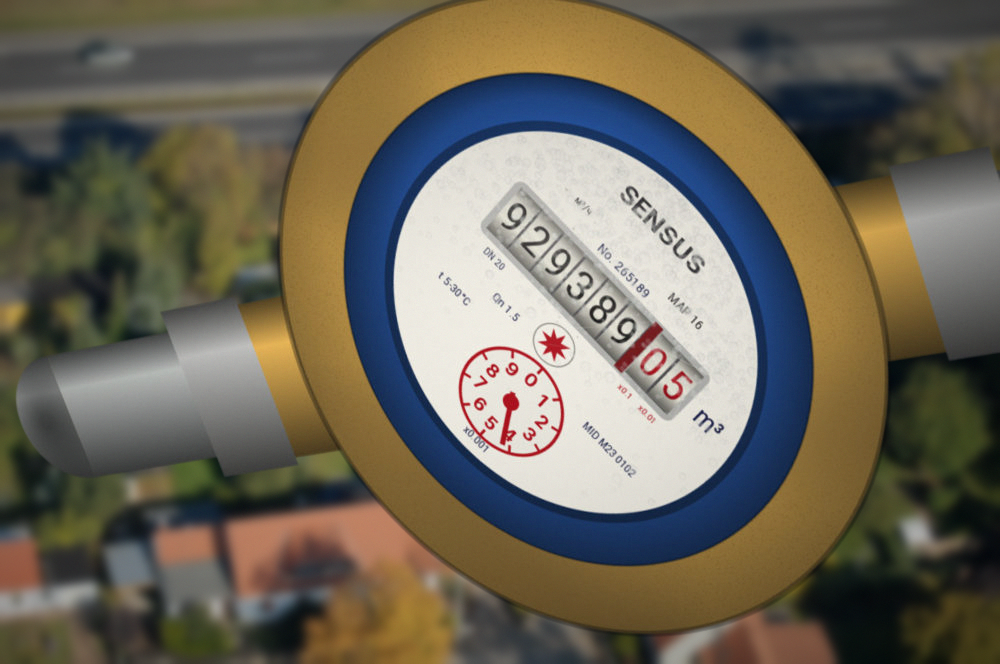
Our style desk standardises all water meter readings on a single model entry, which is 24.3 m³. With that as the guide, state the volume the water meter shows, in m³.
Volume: 929389.054 m³
